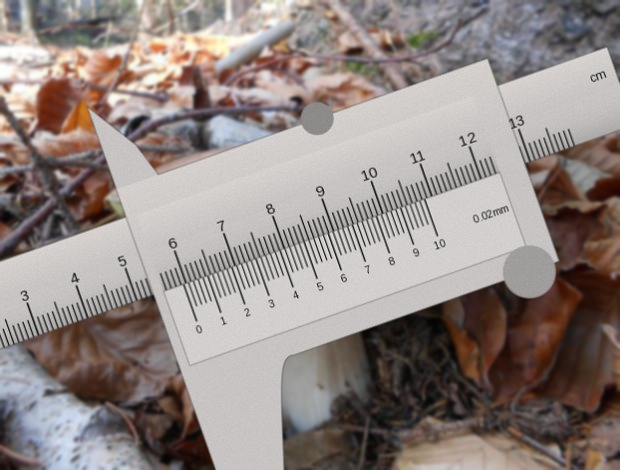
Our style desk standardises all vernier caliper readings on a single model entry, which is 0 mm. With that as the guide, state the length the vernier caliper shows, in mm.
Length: 59.5 mm
